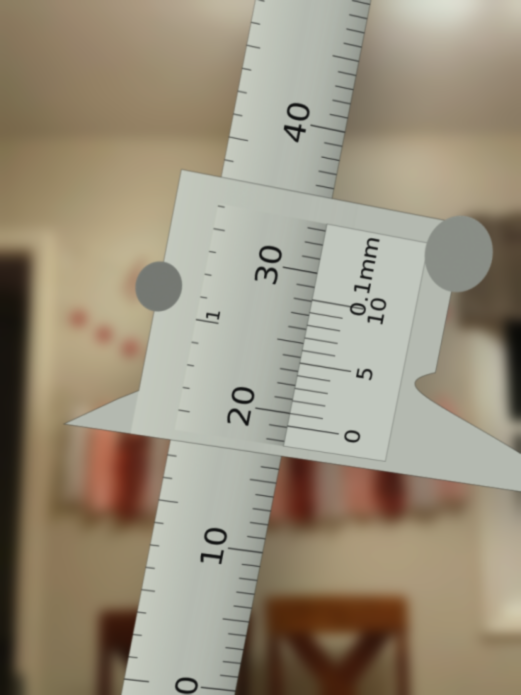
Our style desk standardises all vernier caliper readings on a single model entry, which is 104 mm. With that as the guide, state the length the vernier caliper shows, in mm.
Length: 19.1 mm
